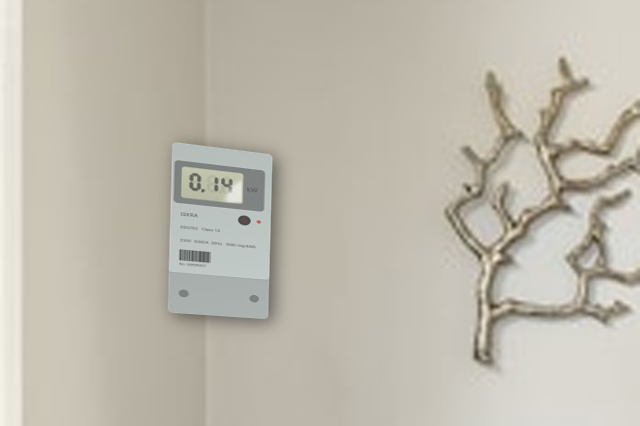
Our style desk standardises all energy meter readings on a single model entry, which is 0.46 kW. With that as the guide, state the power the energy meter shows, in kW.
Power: 0.14 kW
